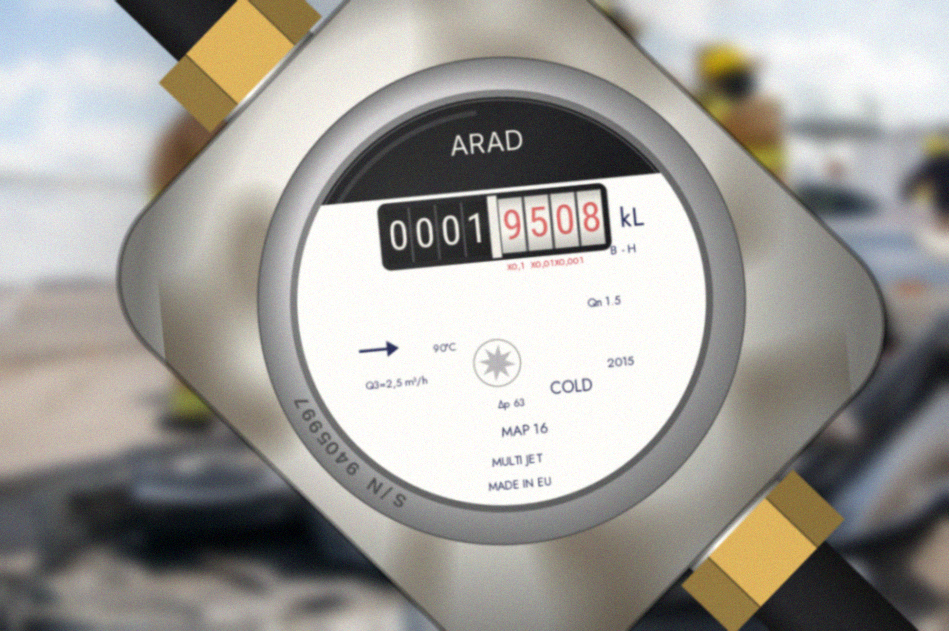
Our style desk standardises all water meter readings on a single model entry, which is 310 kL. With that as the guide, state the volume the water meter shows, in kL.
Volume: 1.9508 kL
